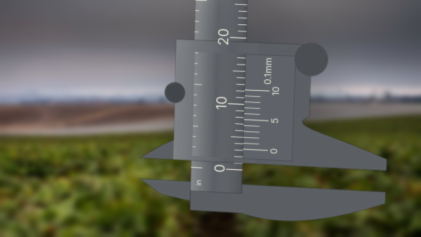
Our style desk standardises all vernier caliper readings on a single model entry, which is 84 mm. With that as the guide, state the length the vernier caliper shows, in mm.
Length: 3.2 mm
